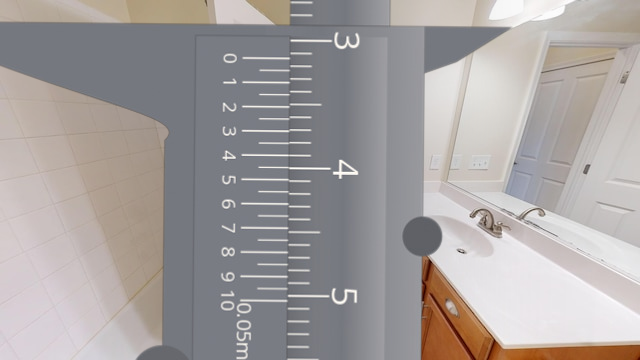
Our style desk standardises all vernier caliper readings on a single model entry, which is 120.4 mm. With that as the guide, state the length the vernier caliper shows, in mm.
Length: 31.4 mm
